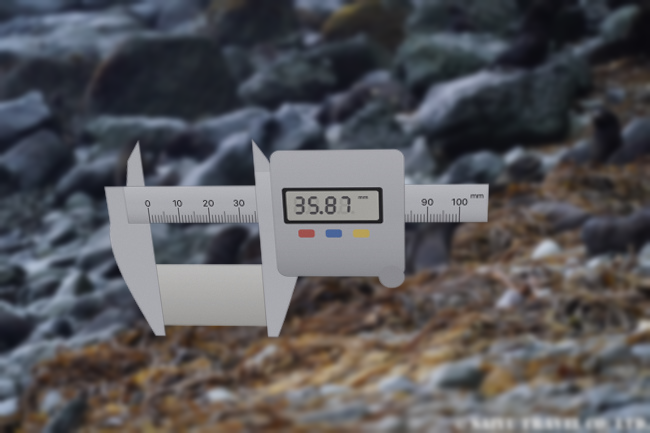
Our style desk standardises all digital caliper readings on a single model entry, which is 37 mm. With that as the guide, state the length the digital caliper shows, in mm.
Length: 35.87 mm
